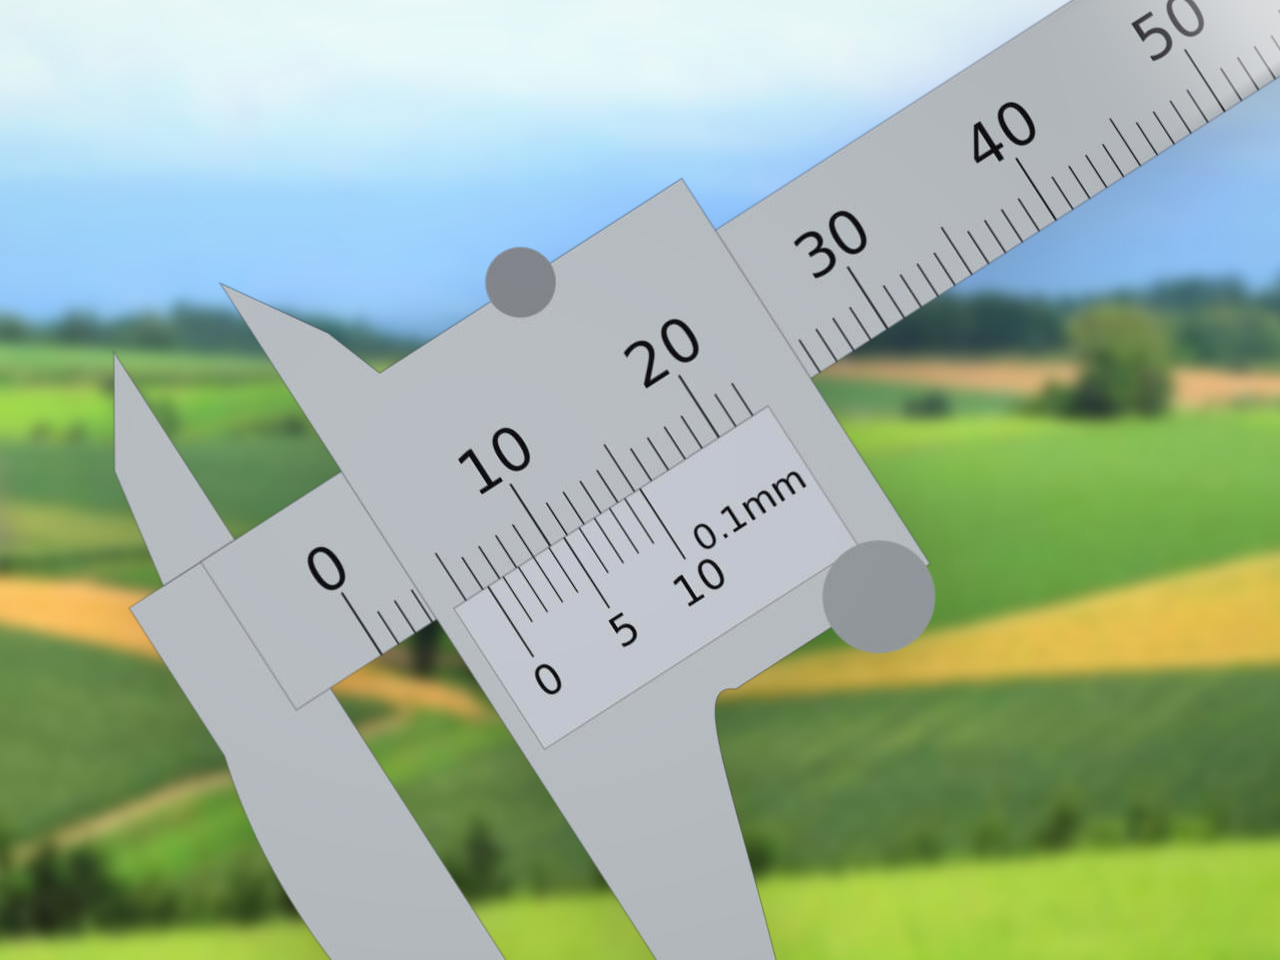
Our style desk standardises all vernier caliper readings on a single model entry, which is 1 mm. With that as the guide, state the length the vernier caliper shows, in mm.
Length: 6.3 mm
